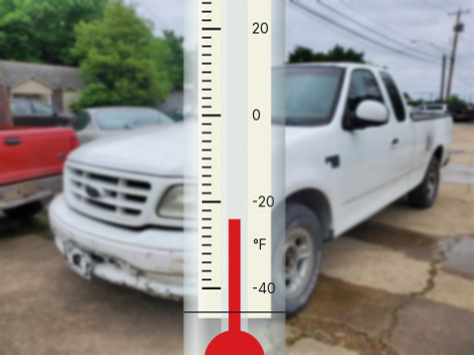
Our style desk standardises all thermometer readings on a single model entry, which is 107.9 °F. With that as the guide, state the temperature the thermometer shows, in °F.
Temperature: -24 °F
